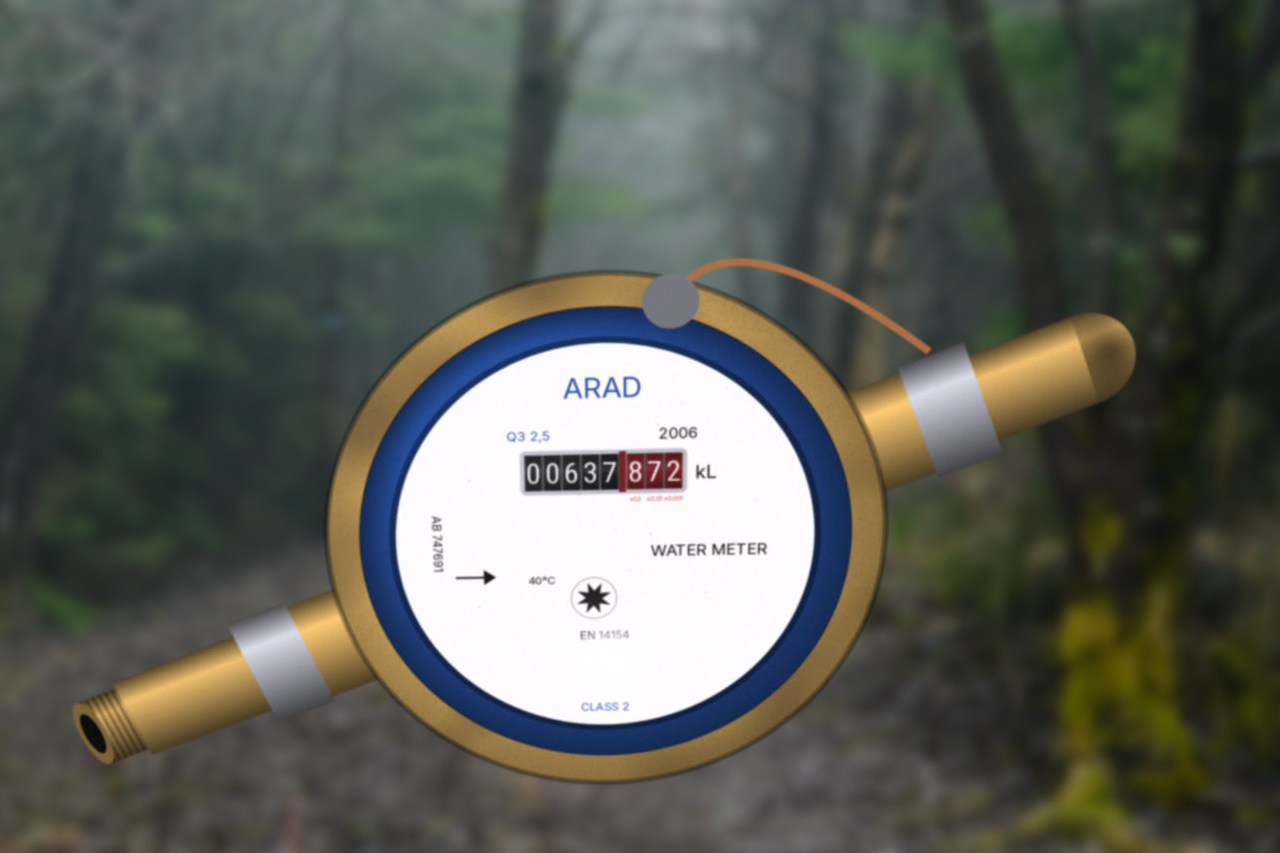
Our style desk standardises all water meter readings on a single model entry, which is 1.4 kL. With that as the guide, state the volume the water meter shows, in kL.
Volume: 637.872 kL
